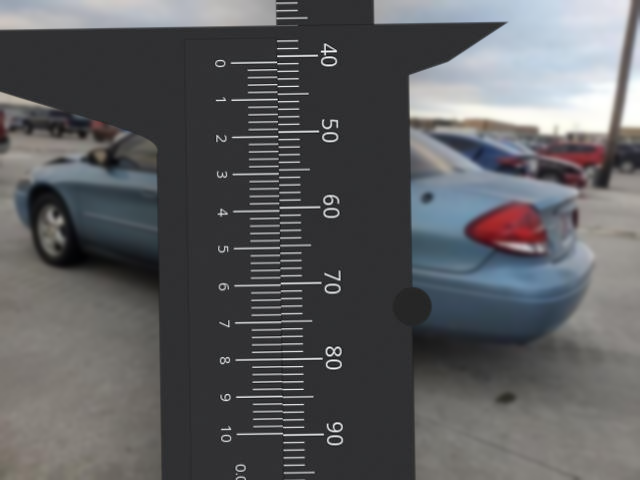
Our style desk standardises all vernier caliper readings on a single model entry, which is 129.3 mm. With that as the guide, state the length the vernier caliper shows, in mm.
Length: 40.8 mm
